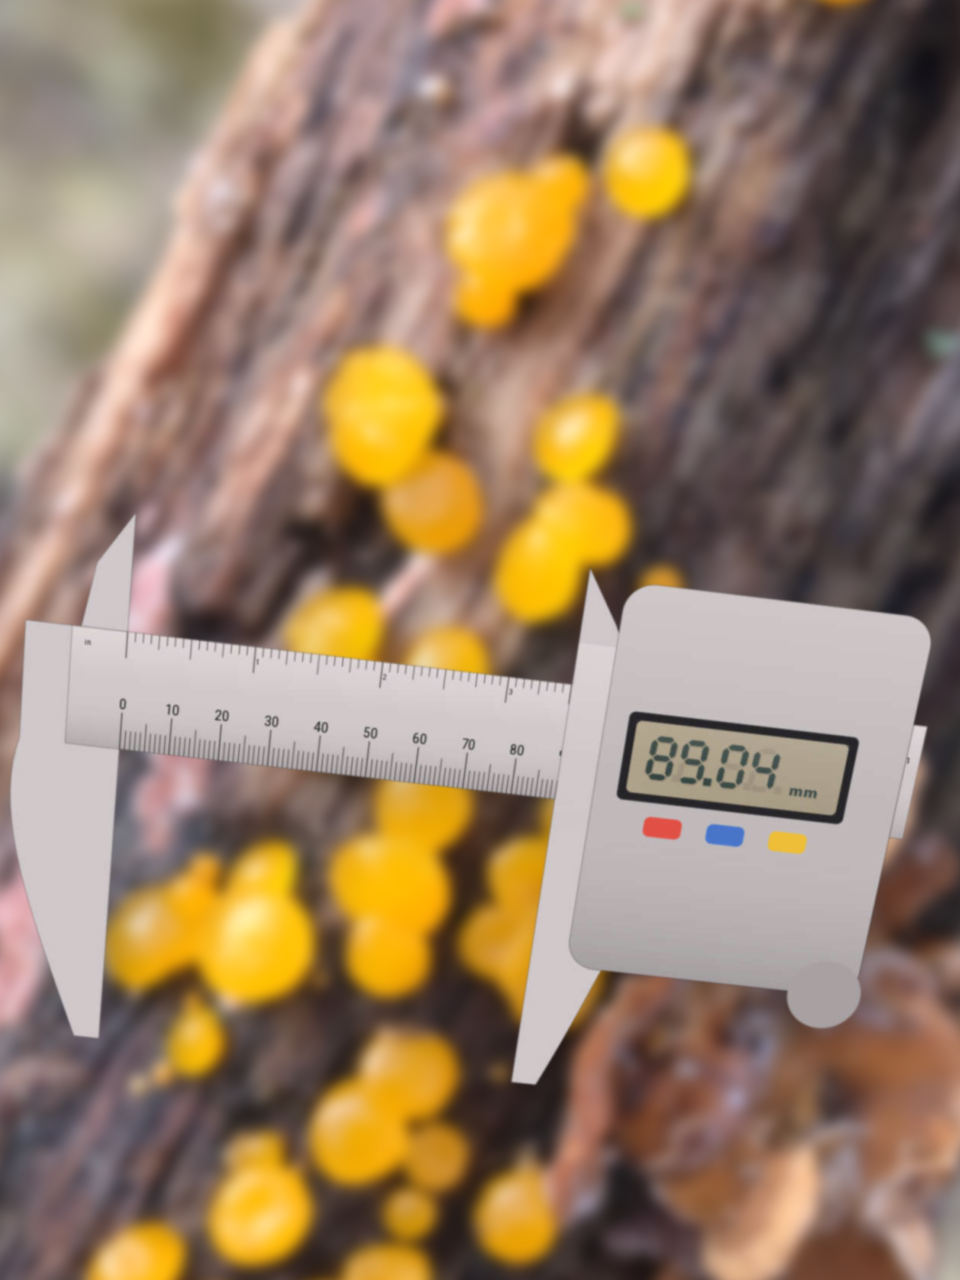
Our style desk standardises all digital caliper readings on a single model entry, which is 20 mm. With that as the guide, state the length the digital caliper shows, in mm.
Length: 89.04 mm
